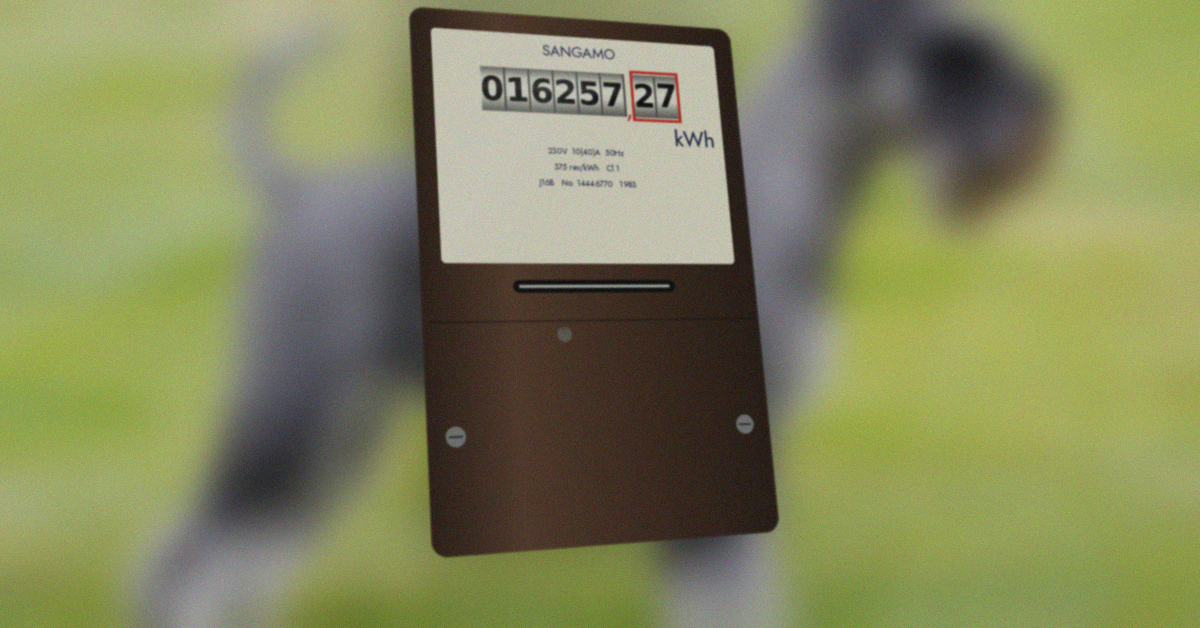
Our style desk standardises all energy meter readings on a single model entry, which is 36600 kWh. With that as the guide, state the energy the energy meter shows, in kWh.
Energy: 16257.27 kWh
